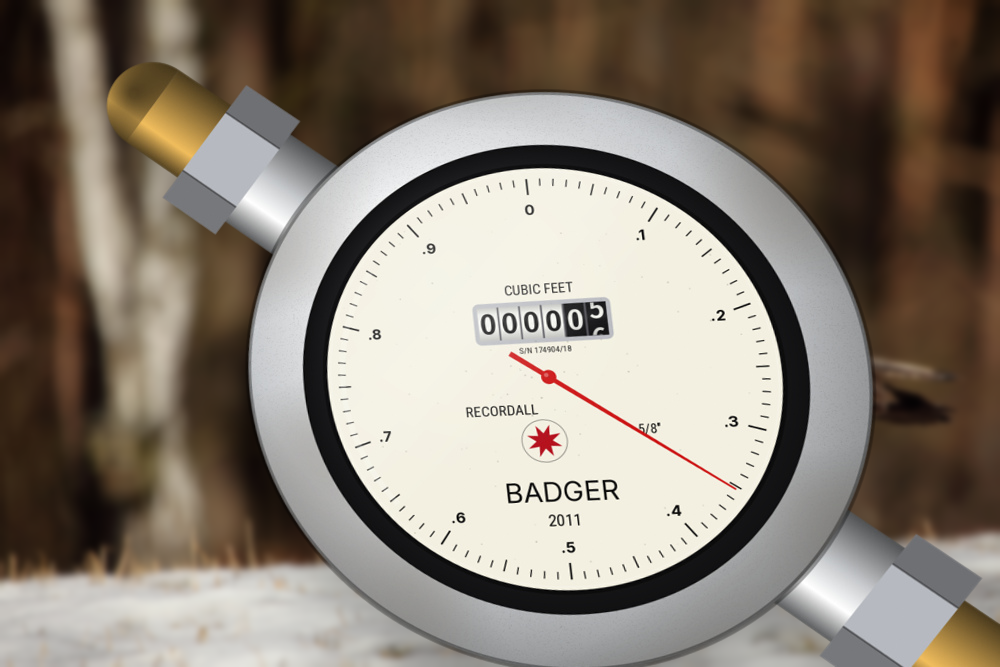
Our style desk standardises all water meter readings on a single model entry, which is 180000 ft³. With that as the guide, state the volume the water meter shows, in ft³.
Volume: 5.35 ft³
